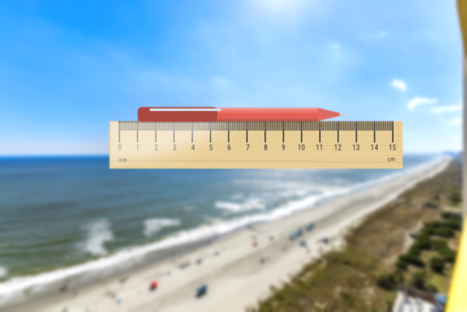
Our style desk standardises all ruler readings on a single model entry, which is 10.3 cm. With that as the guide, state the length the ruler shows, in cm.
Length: 11.5 cm
